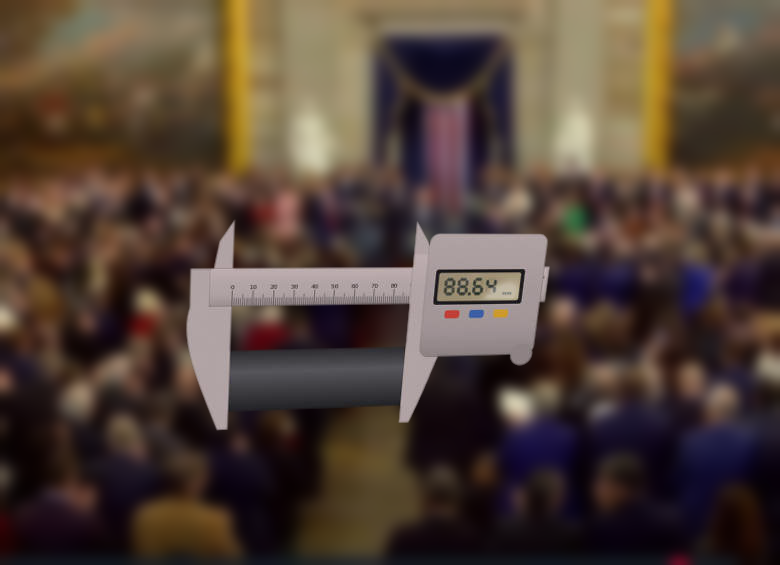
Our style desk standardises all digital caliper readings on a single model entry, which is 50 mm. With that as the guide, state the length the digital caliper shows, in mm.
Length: 88.64 mm
